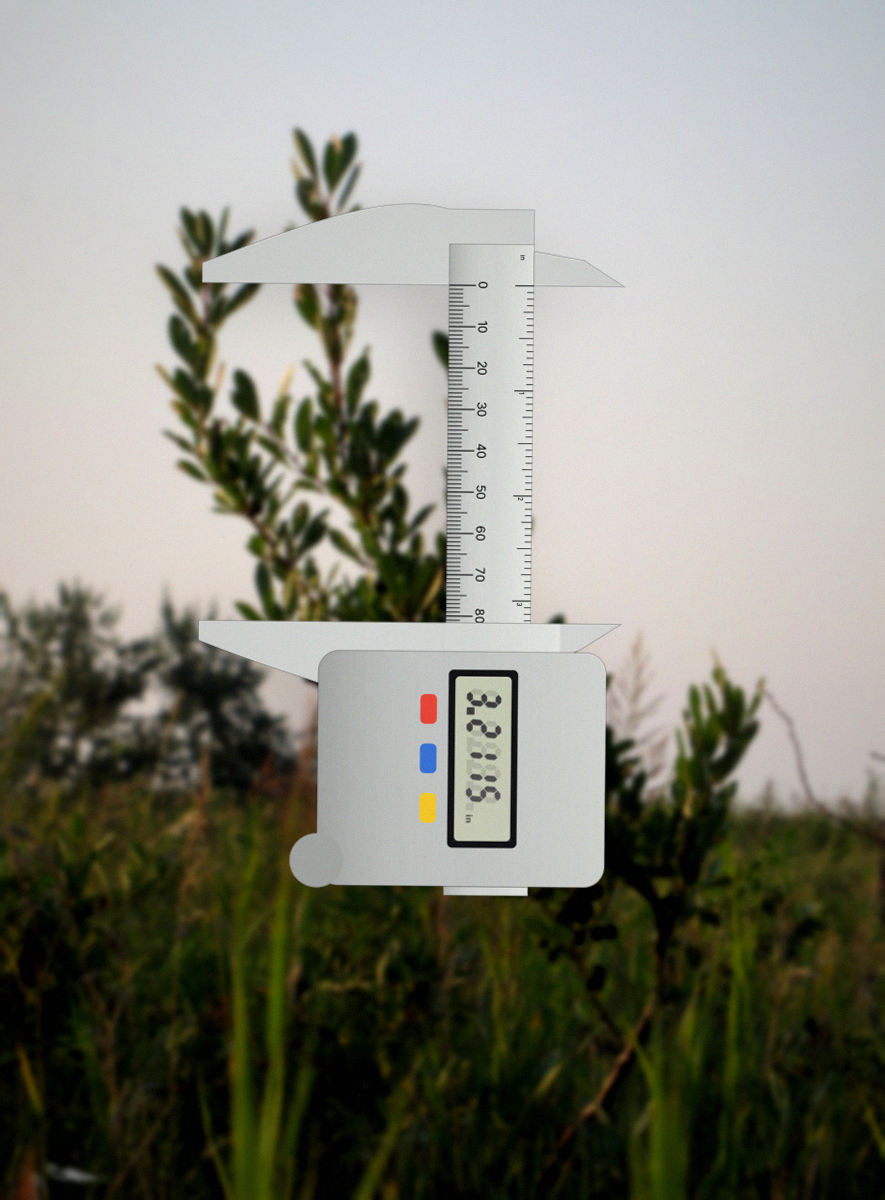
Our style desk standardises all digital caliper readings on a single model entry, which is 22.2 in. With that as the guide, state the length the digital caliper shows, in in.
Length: 3.2115 in
